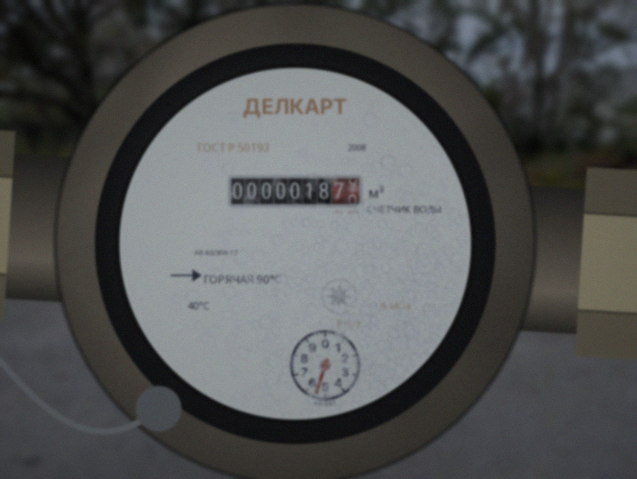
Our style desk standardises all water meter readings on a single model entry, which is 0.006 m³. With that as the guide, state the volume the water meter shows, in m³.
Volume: 18.785 m³
